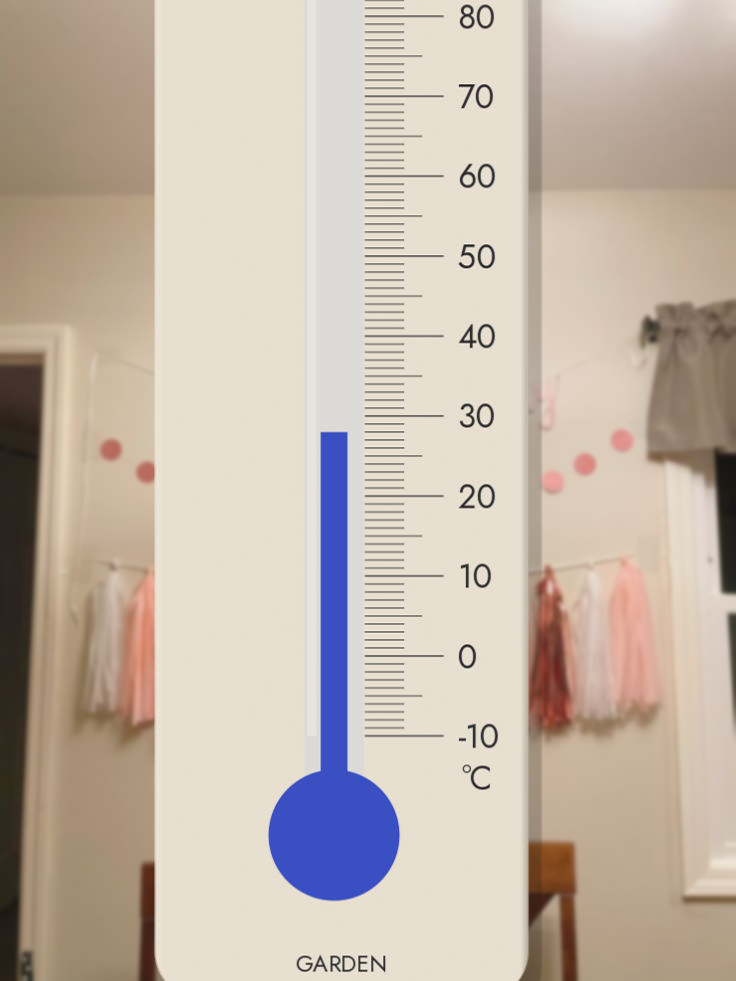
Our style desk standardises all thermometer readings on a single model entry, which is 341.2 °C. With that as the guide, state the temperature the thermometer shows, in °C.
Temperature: 28 °C
